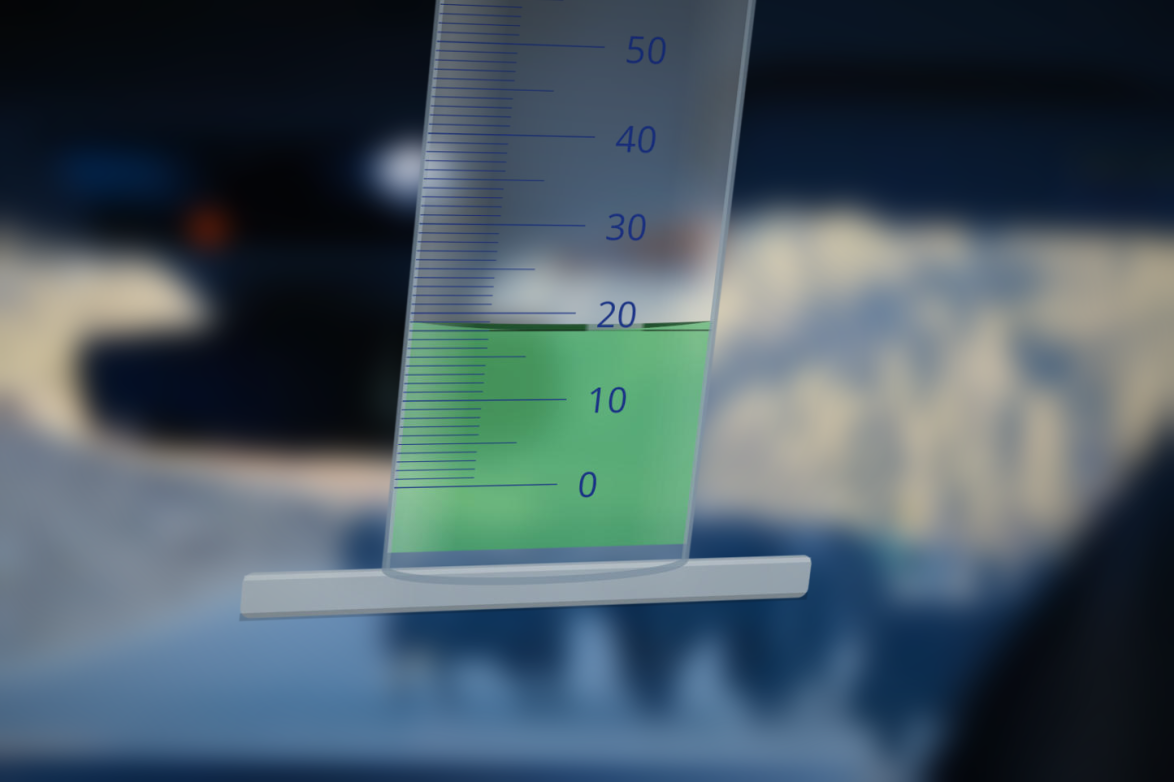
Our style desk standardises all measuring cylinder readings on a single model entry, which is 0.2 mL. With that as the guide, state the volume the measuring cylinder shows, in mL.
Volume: 18 mL
